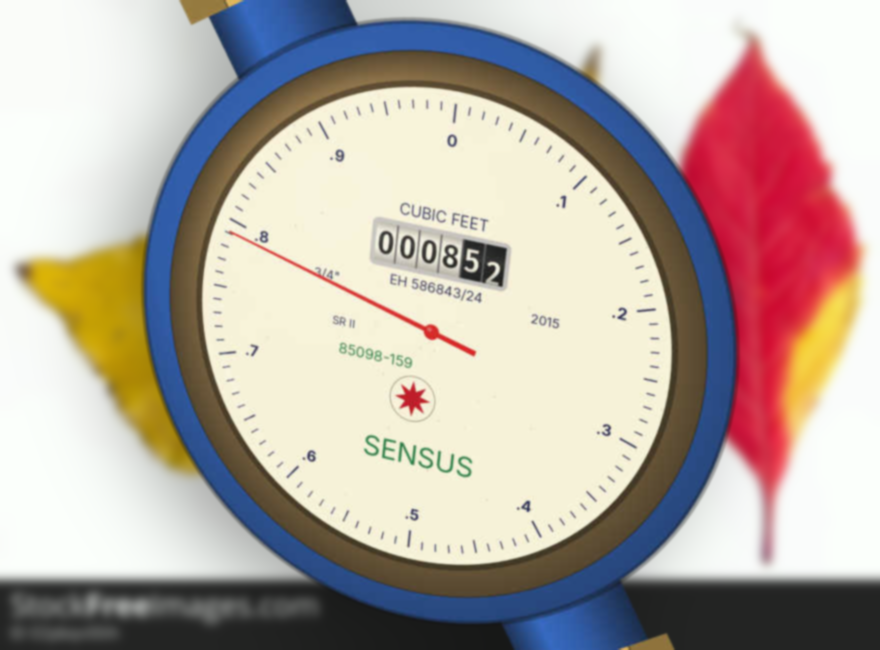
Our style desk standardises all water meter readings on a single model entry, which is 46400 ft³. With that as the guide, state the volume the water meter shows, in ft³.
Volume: 851.79 ft³
